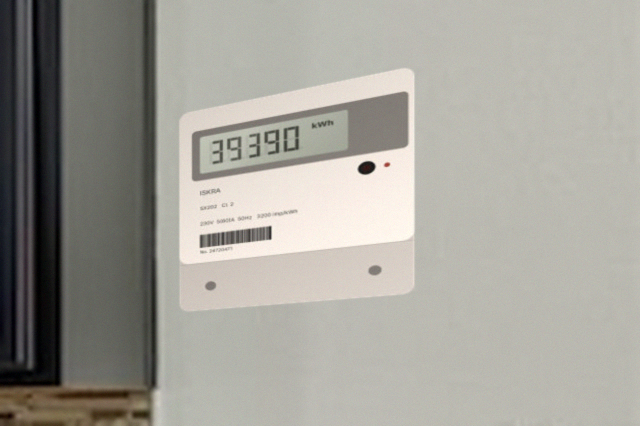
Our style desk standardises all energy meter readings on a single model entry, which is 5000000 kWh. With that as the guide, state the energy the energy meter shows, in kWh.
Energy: 39390 kWh
